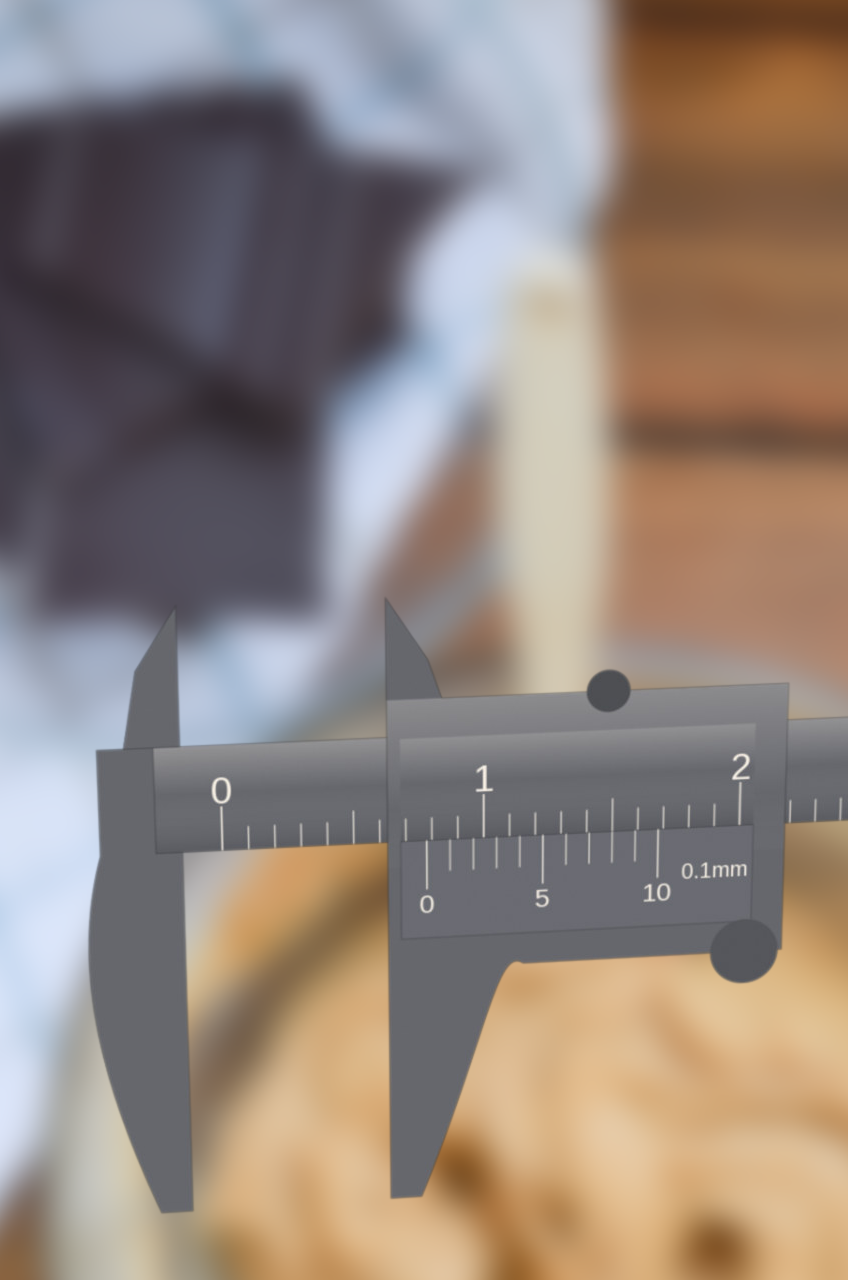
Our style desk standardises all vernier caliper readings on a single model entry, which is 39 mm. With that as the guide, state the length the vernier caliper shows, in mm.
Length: 7.8 mm
